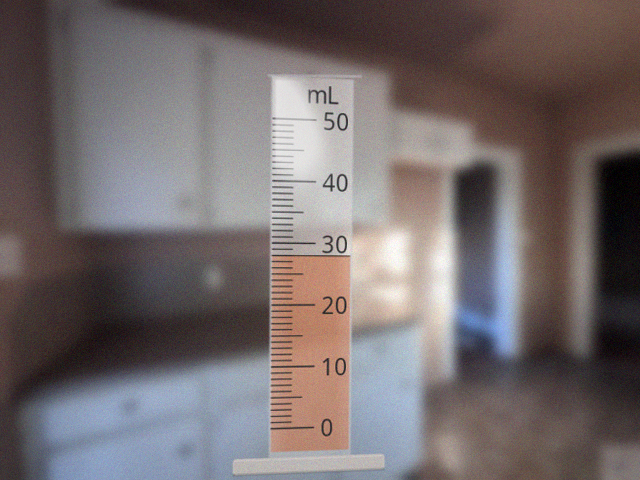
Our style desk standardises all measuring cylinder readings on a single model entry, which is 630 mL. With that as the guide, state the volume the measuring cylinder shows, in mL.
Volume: 28 mL
